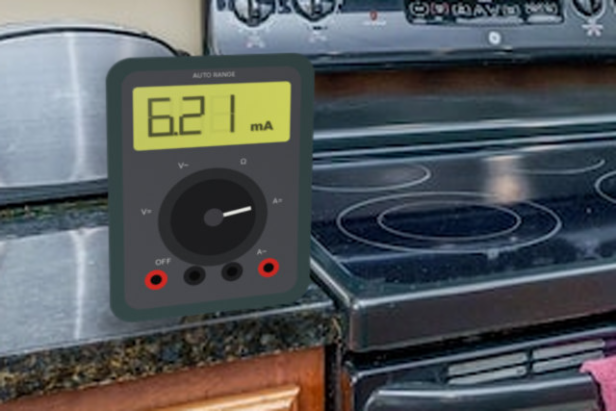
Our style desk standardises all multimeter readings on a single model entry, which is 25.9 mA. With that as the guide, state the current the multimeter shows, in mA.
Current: 6.21 mA
